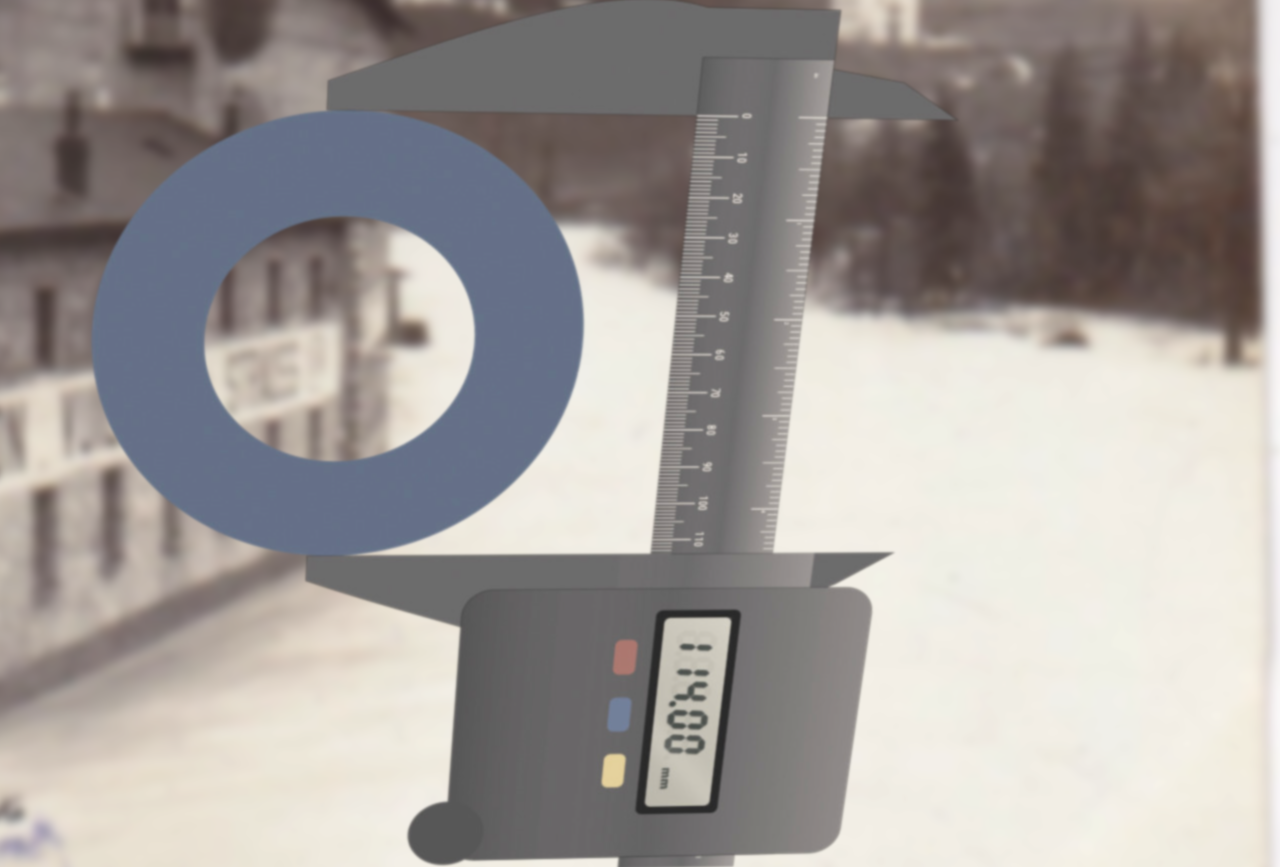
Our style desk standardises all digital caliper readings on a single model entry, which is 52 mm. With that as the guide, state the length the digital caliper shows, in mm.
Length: 114.00 mm
